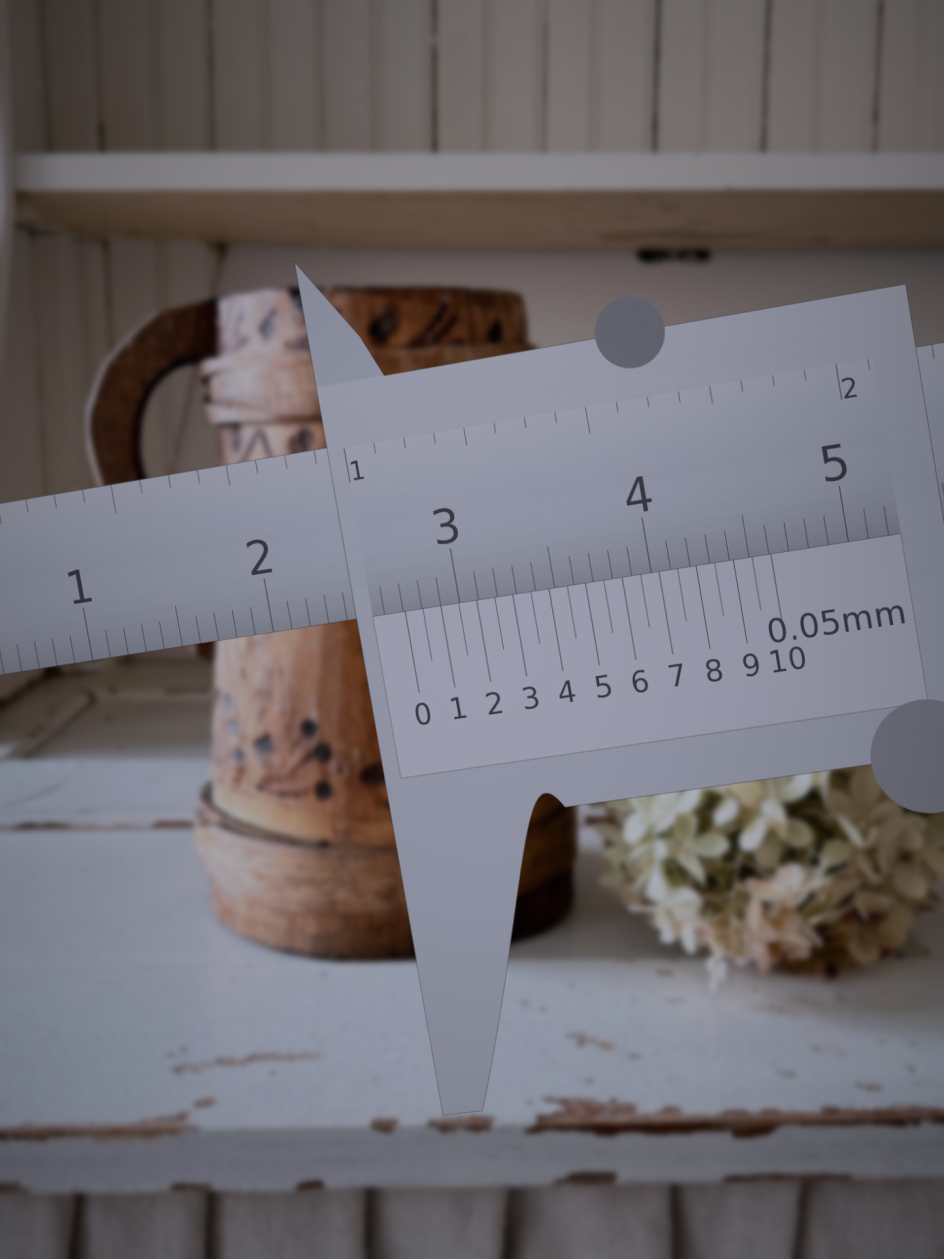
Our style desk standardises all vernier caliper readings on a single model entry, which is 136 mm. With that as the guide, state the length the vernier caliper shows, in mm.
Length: 27.1 mm
